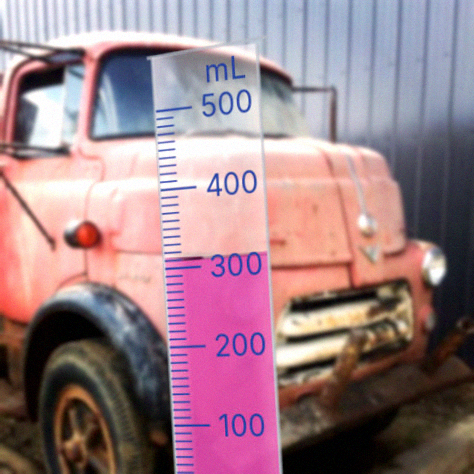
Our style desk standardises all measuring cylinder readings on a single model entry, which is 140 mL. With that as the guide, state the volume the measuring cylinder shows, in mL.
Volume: 310 mL
